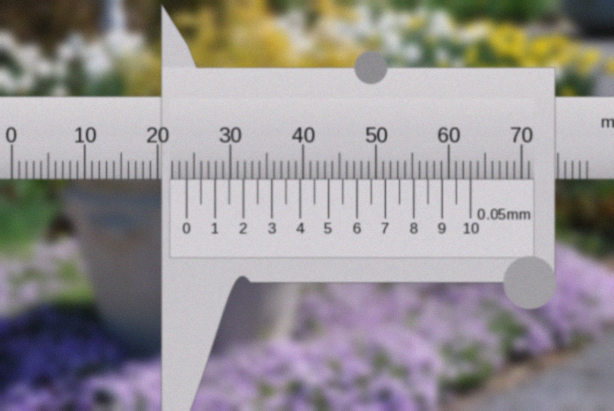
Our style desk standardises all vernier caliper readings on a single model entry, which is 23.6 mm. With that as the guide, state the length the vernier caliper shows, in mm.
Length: 24.0 mm
